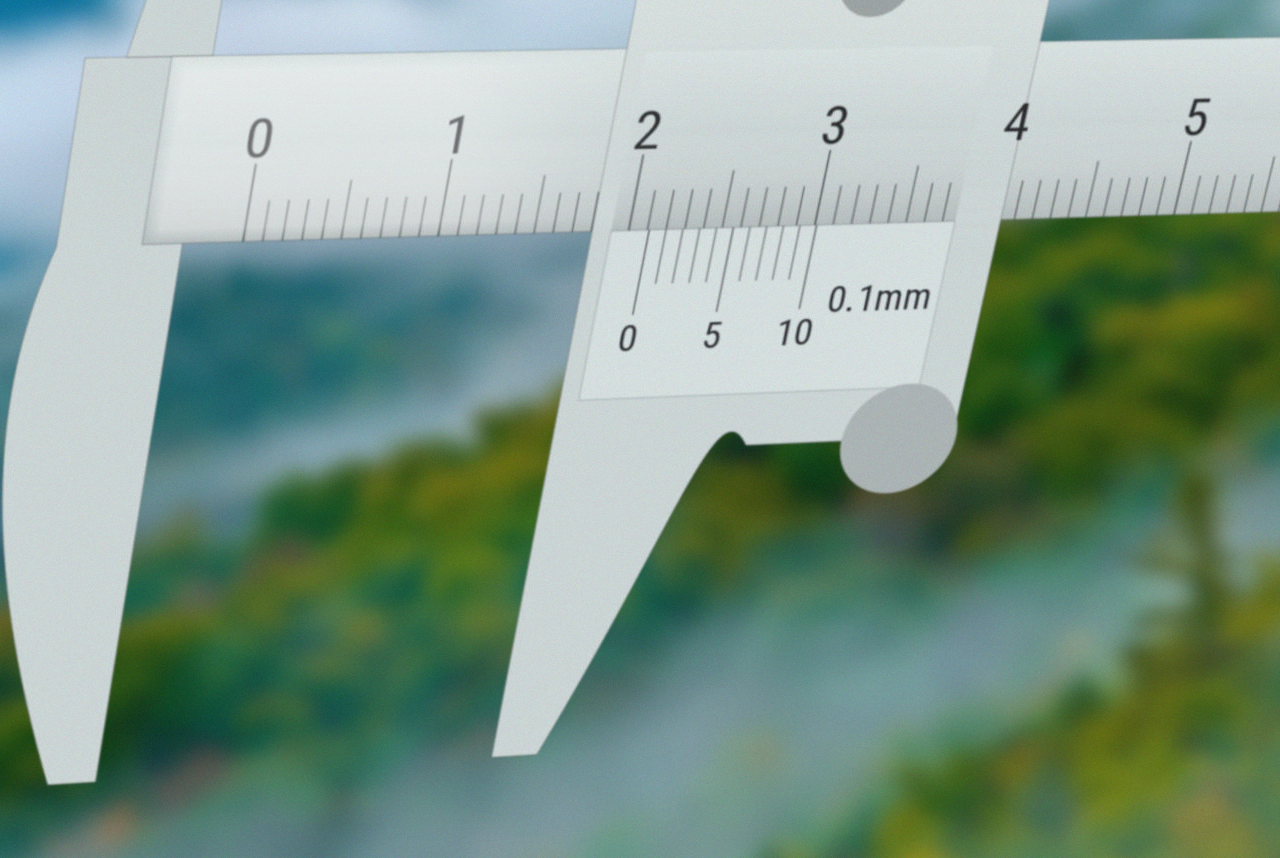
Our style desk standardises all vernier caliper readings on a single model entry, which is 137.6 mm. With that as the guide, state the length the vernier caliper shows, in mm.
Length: 21.1 mm
